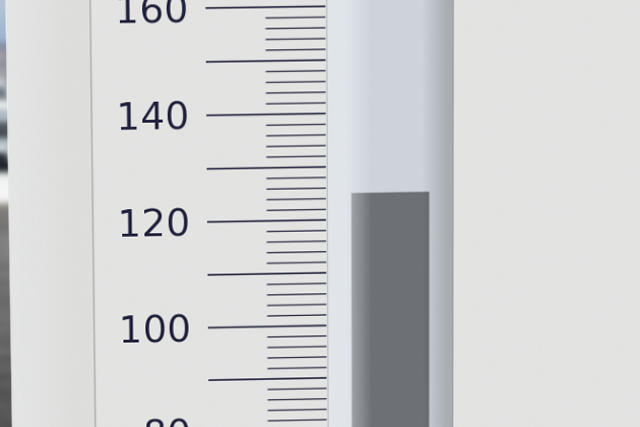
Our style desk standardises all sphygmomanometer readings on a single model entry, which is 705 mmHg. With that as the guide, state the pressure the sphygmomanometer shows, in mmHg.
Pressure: 125 mmHg
